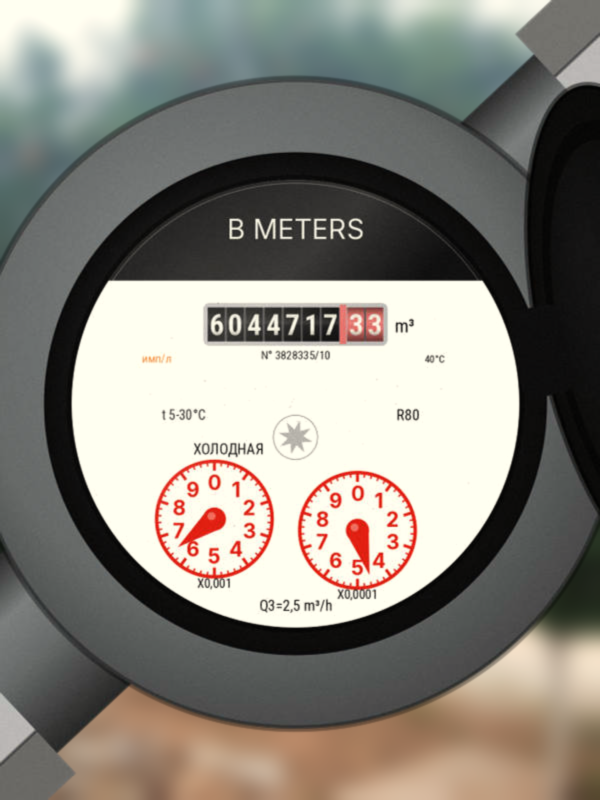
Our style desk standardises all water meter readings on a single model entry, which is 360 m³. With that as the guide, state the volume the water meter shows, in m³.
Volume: 6044717.3364 m³
